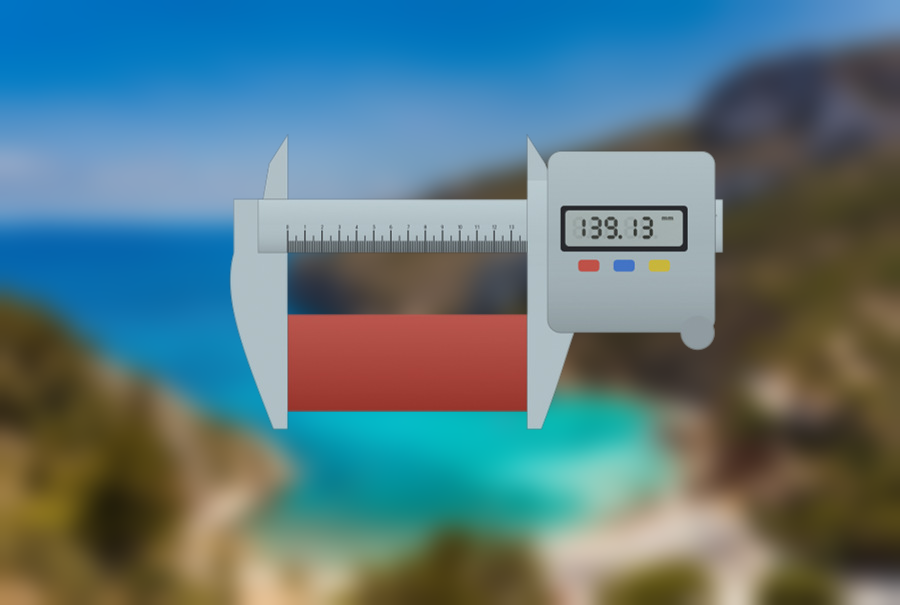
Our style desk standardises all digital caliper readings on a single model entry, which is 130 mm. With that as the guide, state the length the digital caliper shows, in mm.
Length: 139.13 mm
